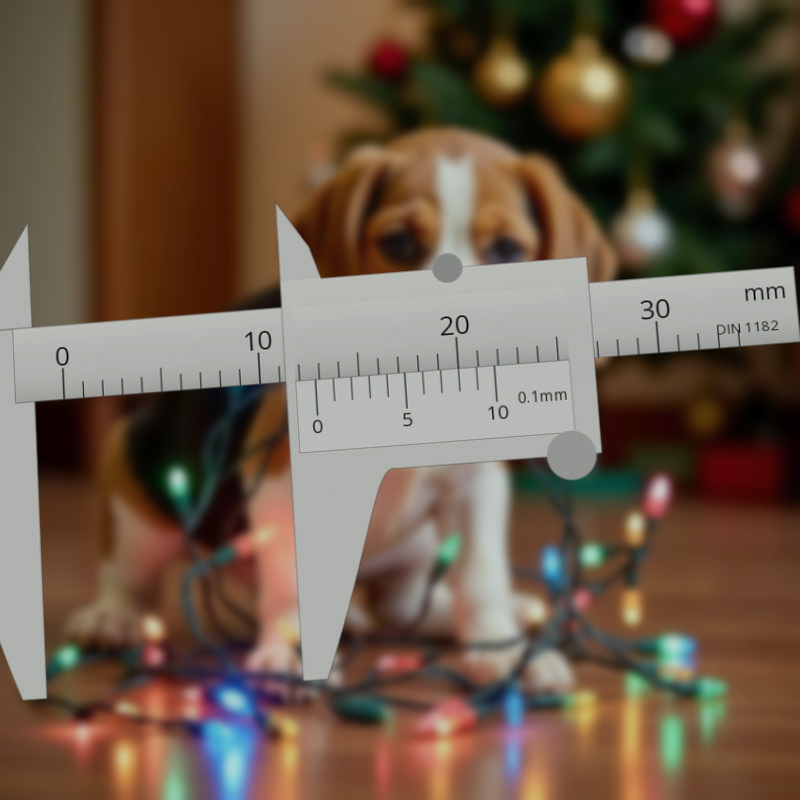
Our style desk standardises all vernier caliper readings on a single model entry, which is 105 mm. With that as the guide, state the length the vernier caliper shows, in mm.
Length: 12.8 mm
